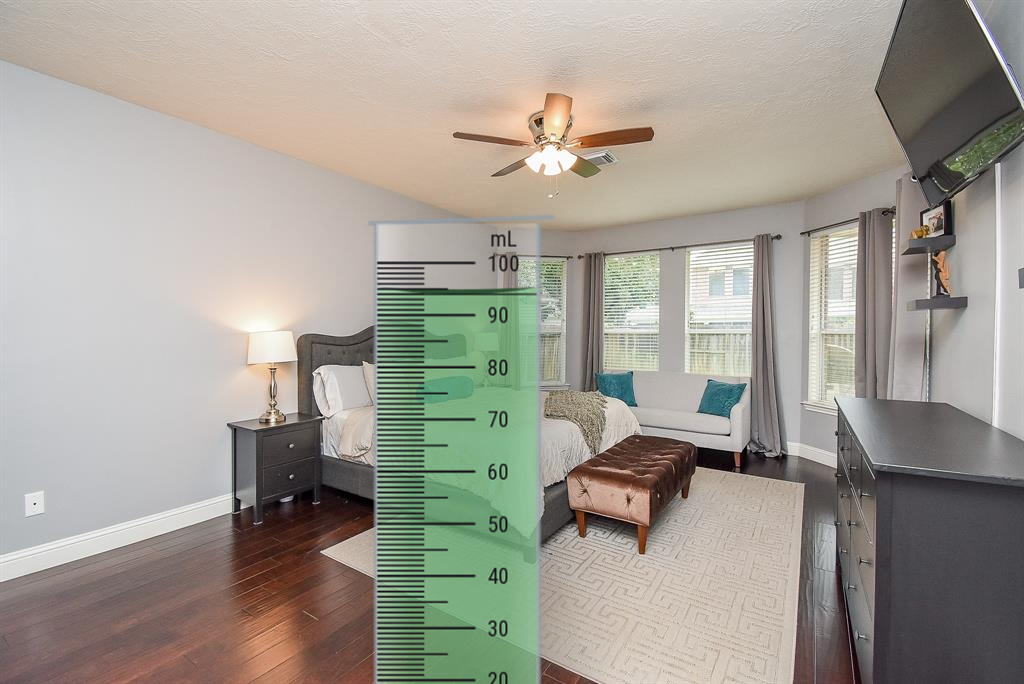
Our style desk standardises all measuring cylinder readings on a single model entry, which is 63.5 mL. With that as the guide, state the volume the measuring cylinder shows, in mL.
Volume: 94 mL
